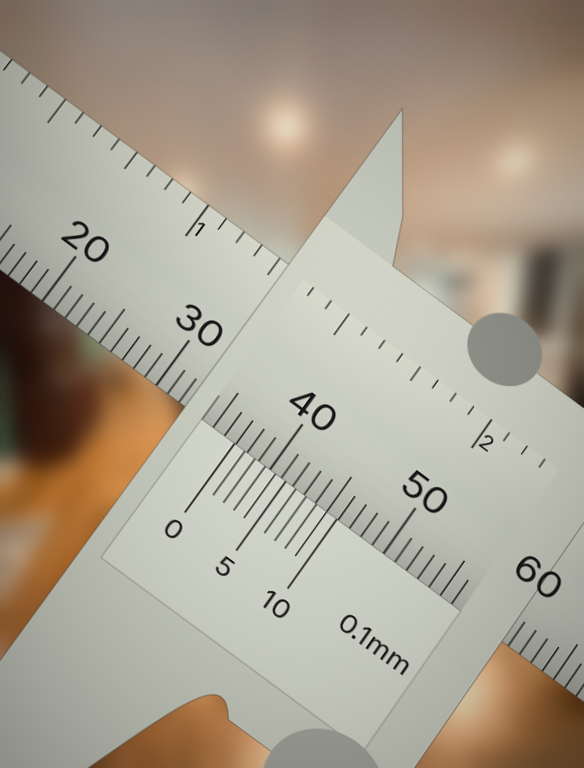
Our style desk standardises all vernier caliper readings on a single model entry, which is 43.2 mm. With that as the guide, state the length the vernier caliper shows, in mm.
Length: 36.9 mm
